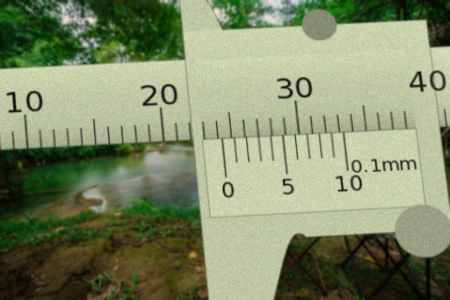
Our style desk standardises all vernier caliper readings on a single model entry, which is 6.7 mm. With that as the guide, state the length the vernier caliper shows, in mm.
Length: 24.3 mm
